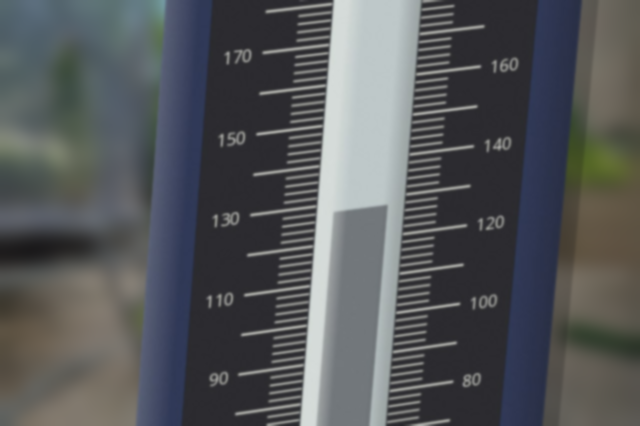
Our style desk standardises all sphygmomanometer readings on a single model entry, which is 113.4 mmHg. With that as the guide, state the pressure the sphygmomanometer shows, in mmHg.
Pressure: 128 mmHg
